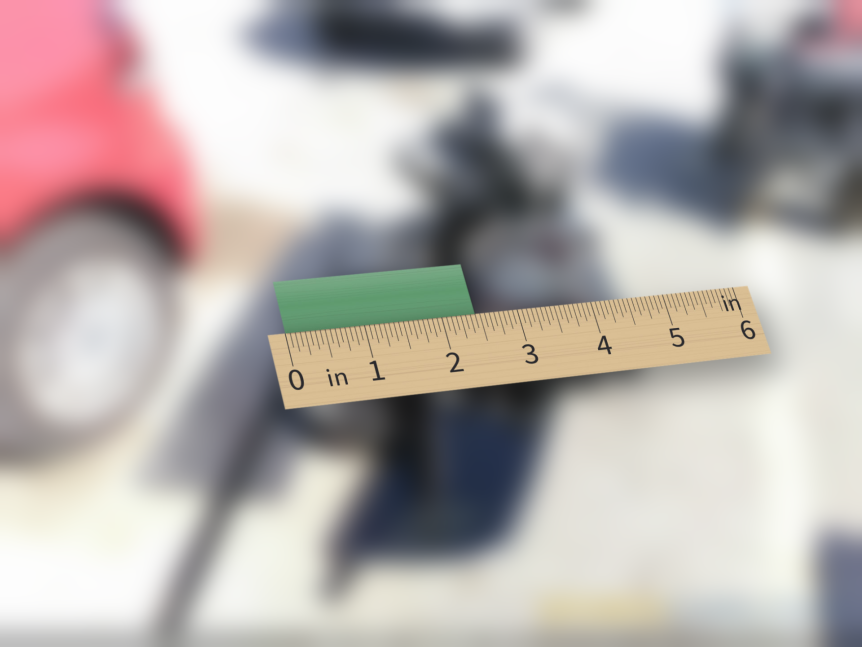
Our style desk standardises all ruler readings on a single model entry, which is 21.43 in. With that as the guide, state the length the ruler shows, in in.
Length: 2.4375 in
